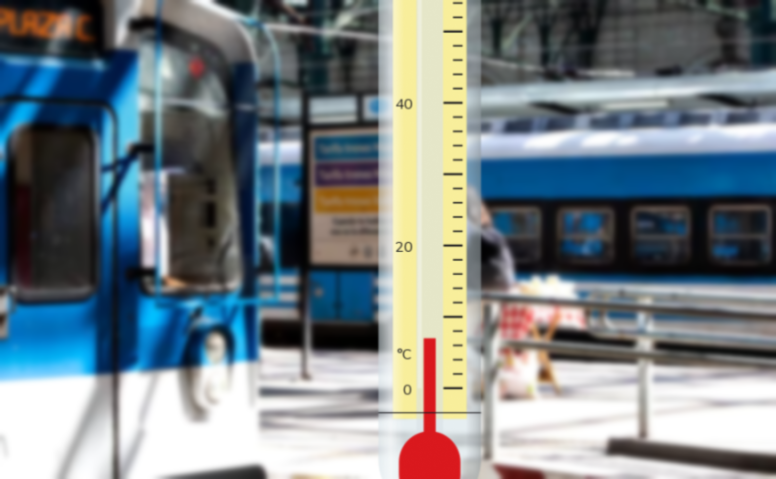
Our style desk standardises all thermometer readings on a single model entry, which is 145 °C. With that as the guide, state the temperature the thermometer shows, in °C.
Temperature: 7 °C
